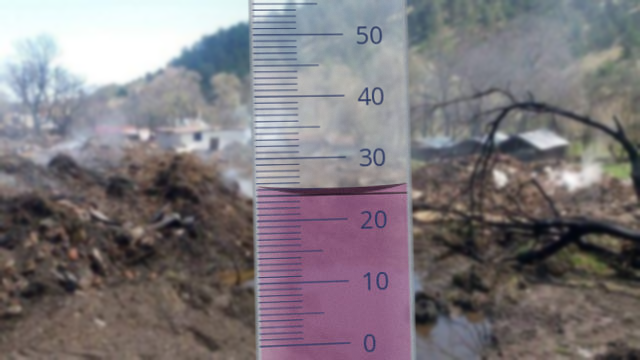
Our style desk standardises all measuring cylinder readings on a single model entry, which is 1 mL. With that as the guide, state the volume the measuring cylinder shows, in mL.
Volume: 24 mL
